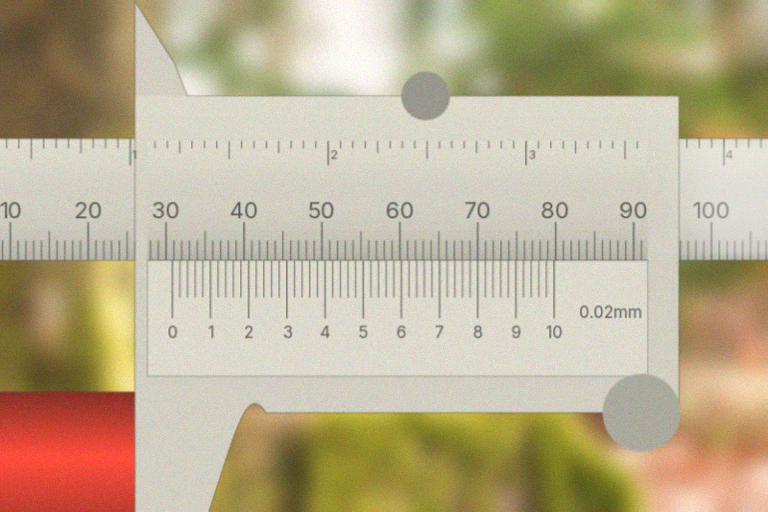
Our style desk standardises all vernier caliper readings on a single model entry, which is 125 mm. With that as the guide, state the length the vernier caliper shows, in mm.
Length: 30.8 mm
